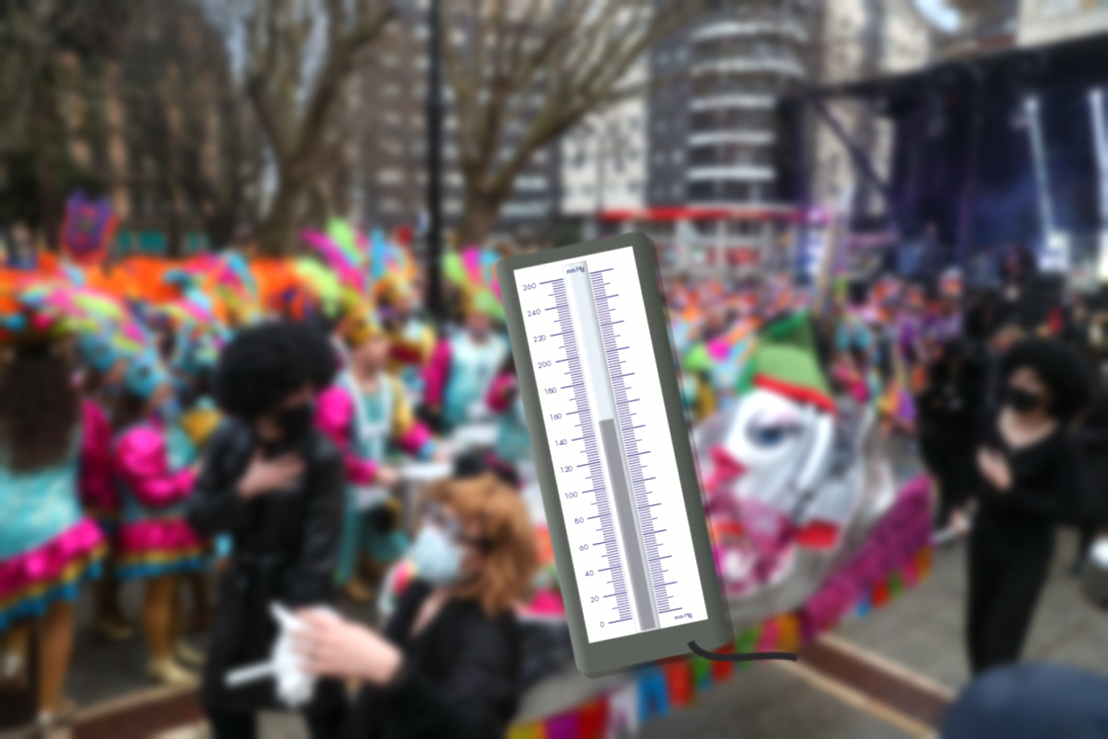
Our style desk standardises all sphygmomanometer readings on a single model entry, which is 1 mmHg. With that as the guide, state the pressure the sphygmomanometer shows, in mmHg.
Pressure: 150 mmHg
